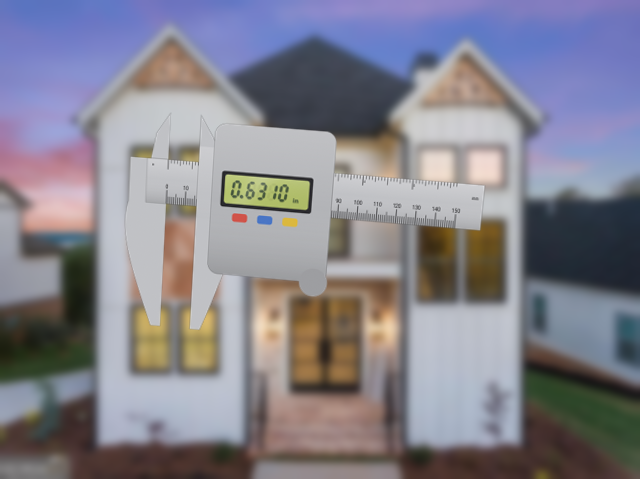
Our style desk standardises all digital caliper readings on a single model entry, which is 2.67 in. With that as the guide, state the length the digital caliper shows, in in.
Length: 0.6310 in
